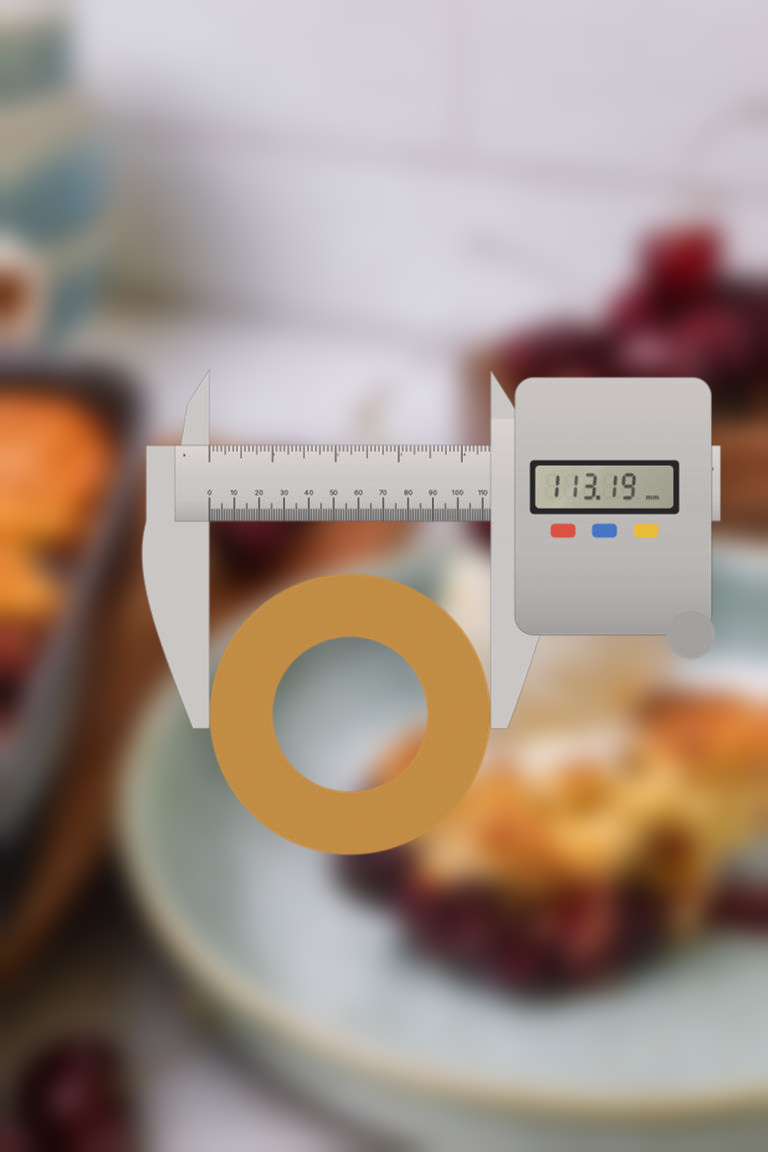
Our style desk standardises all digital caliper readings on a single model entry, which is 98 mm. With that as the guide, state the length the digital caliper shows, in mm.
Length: 113.19 mm
